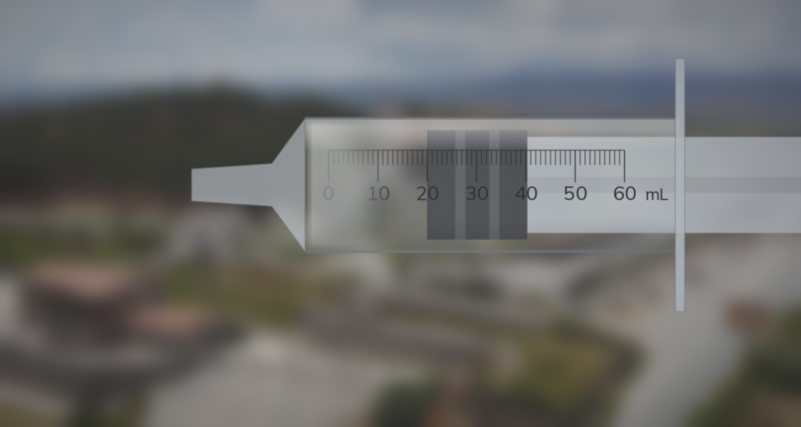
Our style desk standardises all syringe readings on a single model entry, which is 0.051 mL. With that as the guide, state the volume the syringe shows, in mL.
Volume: 20 mL
